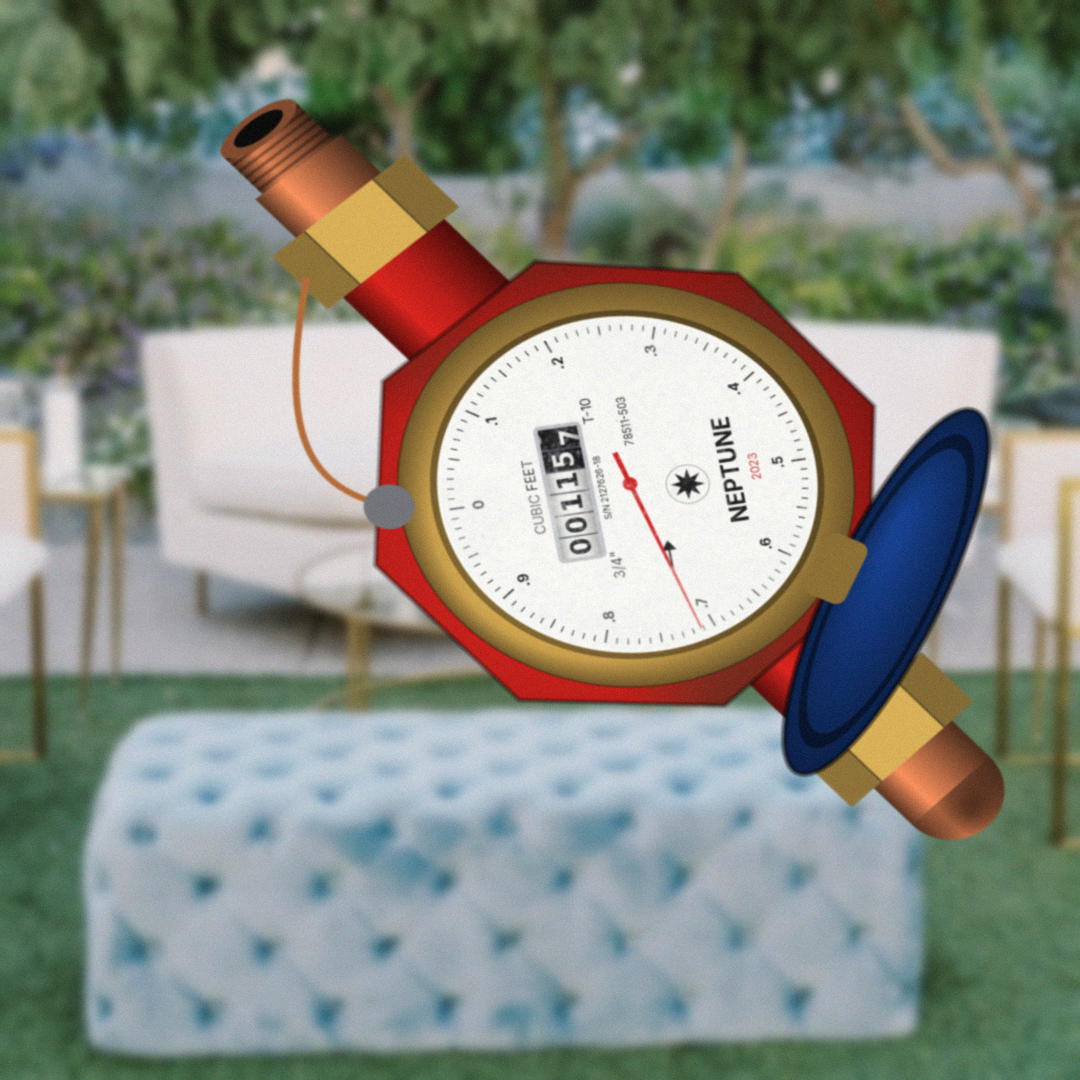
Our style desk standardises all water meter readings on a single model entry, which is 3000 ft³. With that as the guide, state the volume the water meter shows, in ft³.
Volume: 1156.71 ft³
